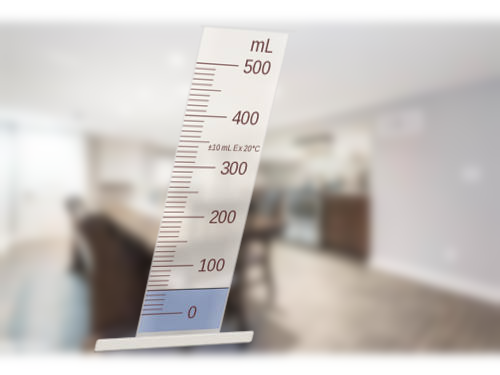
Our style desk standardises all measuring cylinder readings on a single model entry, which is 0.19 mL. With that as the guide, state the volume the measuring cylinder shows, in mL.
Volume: 50 mL
